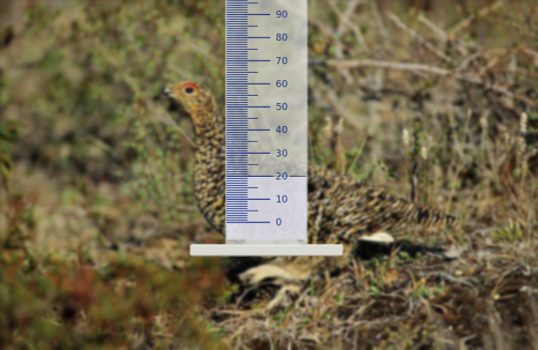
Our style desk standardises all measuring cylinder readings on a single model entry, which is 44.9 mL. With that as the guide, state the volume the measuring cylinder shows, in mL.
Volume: 20 mL
